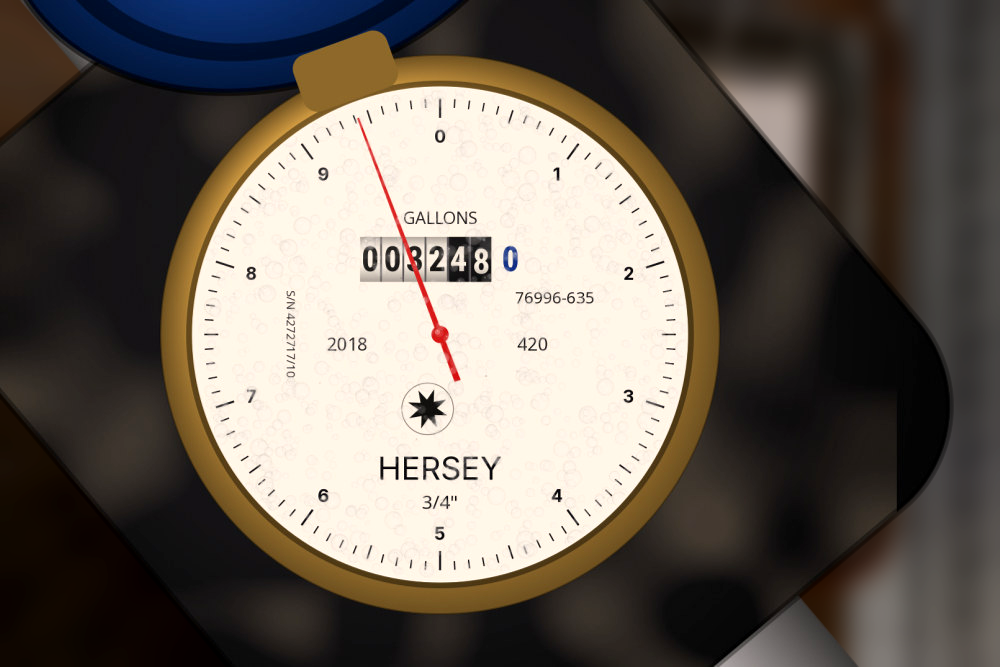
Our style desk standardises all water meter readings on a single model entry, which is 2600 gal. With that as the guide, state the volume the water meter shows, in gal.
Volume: 32479.4 gal
